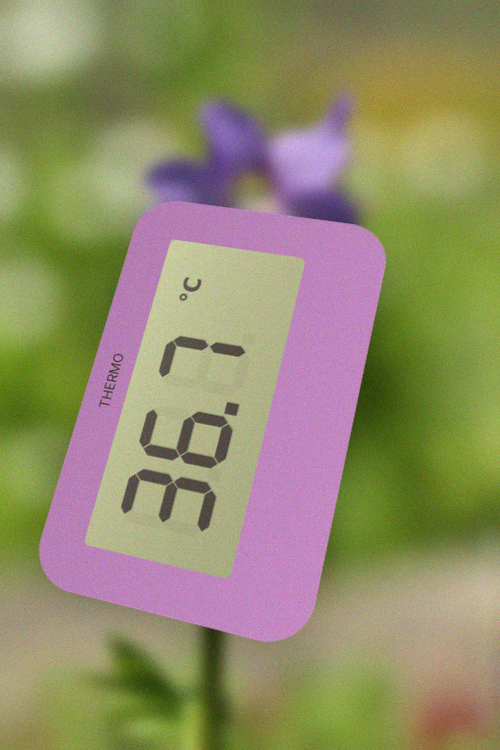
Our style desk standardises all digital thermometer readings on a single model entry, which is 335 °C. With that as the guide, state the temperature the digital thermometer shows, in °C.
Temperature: 36.7 °C
